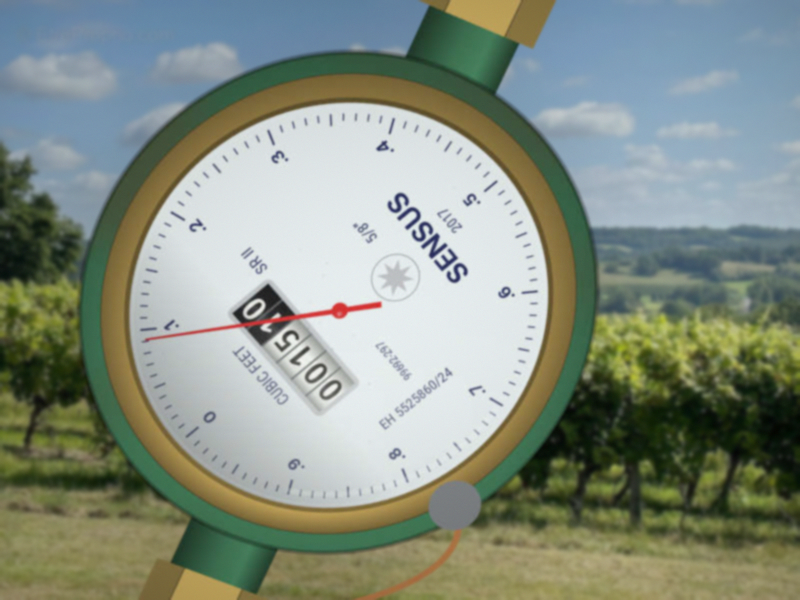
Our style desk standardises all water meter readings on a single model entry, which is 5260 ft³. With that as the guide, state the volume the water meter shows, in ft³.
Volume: 1510.09 ft³
